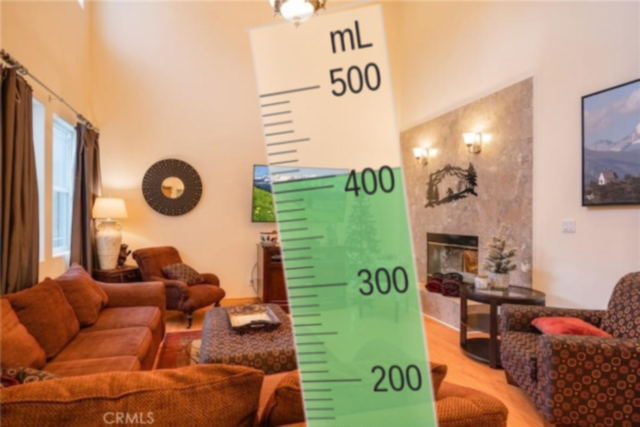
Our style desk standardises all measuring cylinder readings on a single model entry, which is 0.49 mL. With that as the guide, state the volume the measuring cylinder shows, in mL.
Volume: 410 mL
